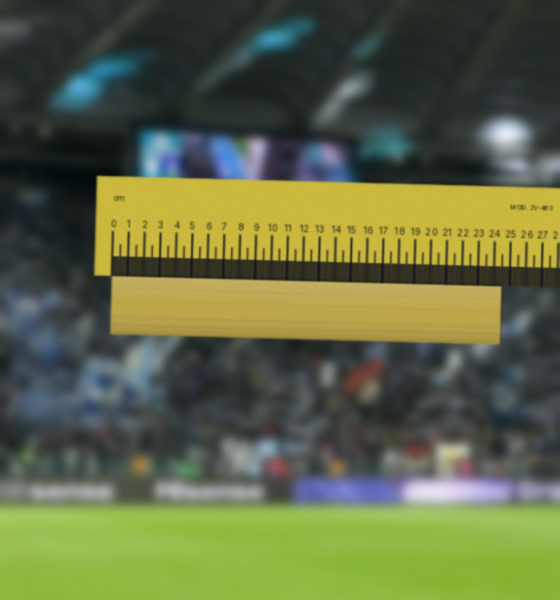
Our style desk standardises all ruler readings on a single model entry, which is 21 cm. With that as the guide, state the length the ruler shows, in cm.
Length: 24.5 cm
